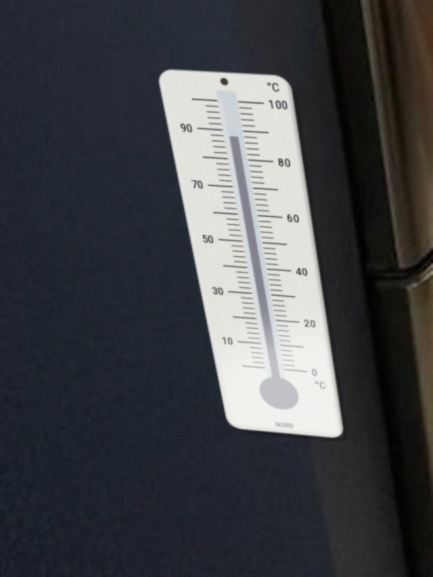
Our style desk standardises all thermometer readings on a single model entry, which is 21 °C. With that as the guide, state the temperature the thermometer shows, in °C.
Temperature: 88 °C
